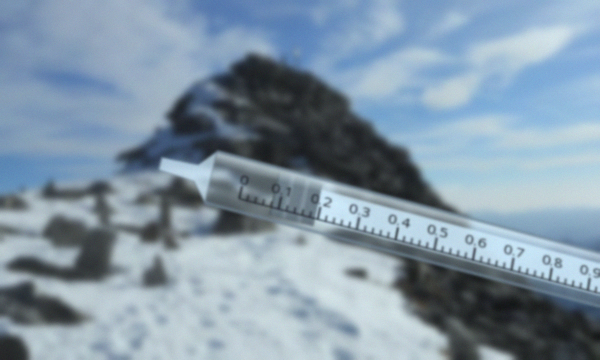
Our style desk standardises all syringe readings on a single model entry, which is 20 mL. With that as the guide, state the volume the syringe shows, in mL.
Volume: 0.08 mL
